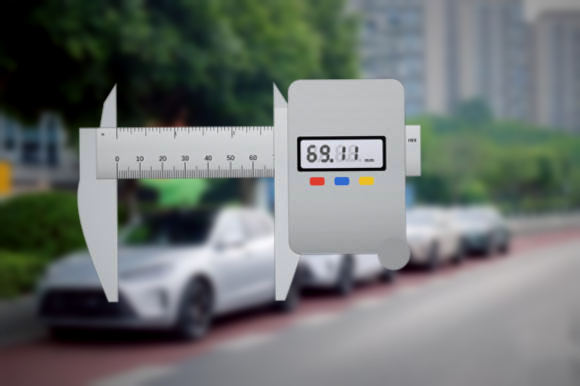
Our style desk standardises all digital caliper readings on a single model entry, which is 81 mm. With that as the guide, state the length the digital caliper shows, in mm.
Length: 69.11 mm
